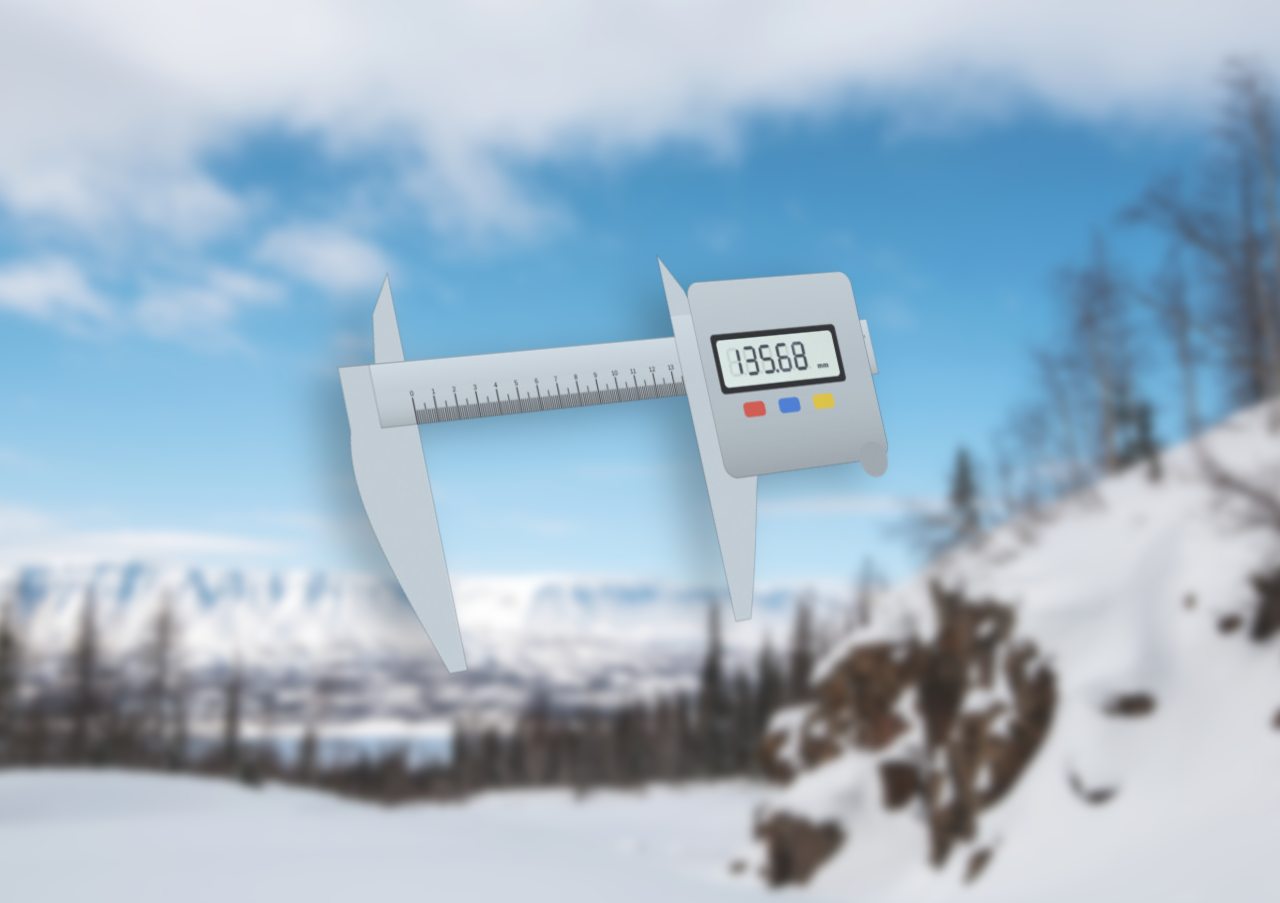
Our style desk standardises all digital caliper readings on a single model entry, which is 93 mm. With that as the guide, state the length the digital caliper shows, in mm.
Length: 135.68 mm
